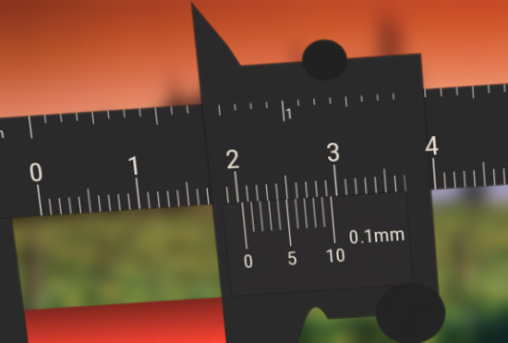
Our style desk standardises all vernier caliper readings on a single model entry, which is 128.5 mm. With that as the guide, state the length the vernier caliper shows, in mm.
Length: 20.4 mm
